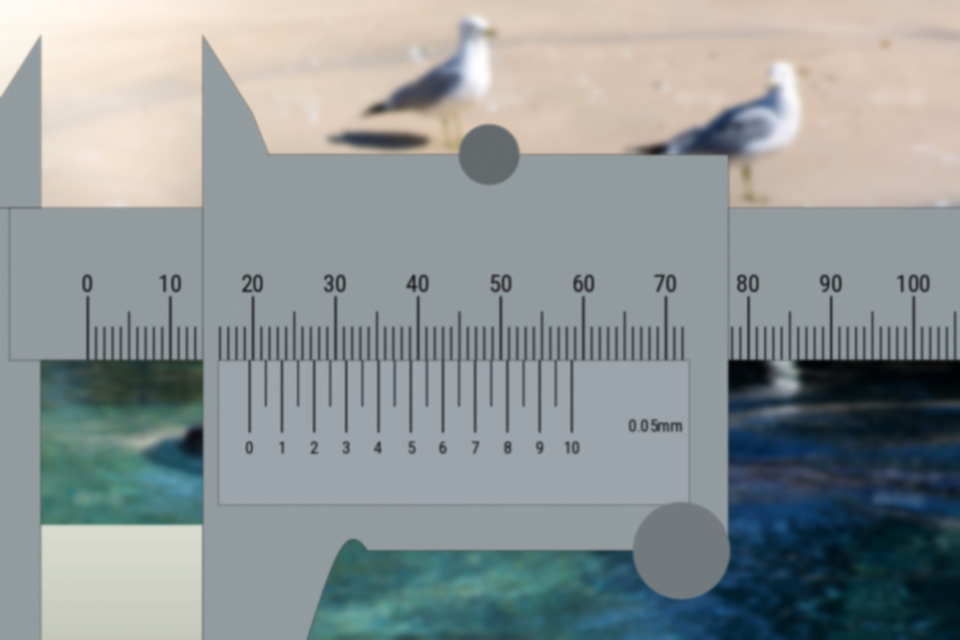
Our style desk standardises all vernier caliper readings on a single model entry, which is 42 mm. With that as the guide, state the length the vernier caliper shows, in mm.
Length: 19.6 mm
